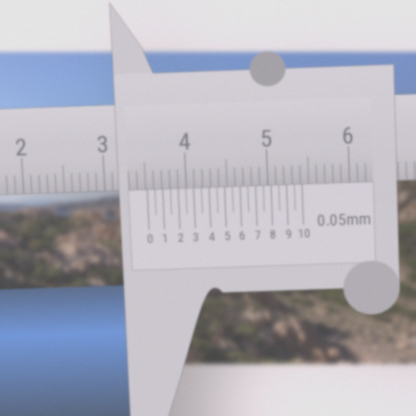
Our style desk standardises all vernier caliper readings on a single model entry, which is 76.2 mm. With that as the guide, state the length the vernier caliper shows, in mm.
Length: 35.2 mm
